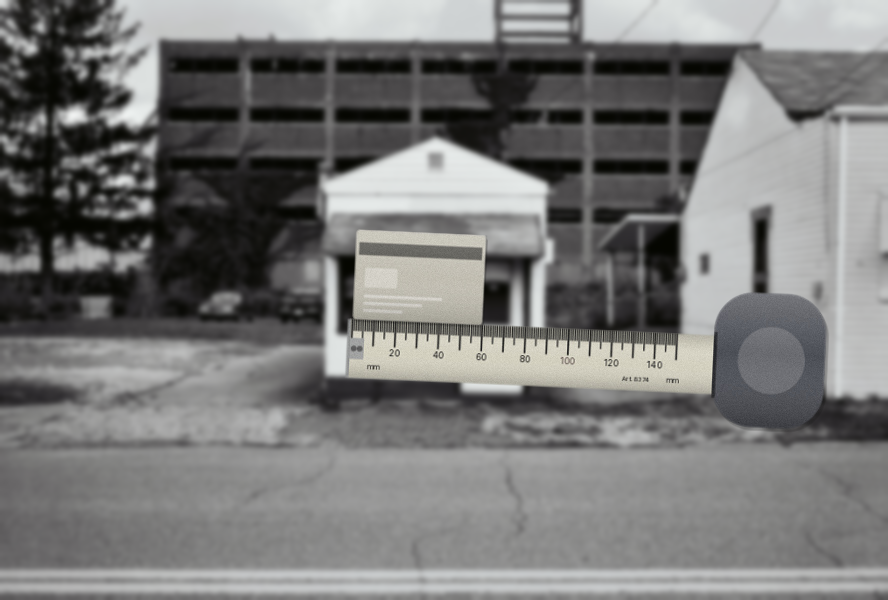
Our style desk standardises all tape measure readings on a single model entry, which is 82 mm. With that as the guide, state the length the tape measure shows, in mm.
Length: 60 mm
